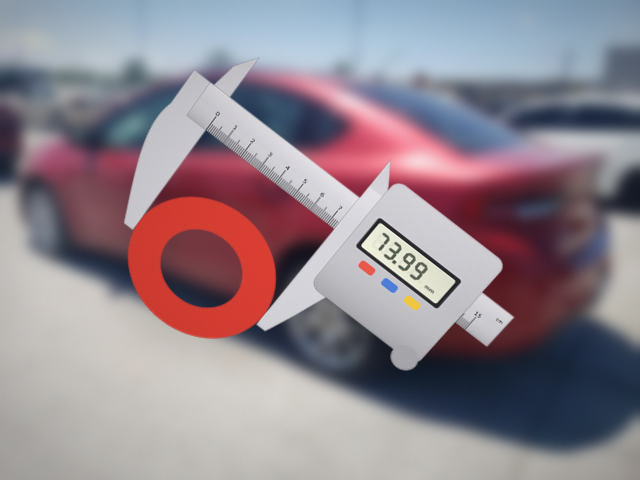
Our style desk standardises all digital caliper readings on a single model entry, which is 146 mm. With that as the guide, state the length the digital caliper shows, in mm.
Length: 73.99 mm
